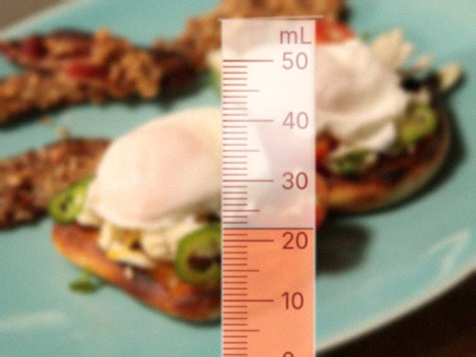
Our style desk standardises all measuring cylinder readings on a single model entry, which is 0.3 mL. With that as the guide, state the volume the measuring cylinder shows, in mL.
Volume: 22 mL
